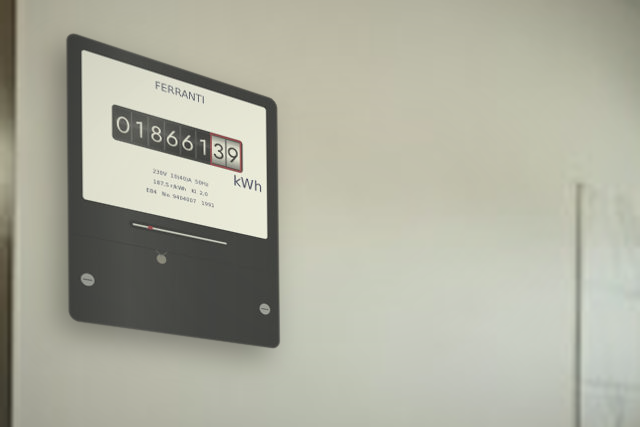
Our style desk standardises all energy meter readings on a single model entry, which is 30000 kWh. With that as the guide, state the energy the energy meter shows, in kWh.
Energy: 18661.39 kWh
